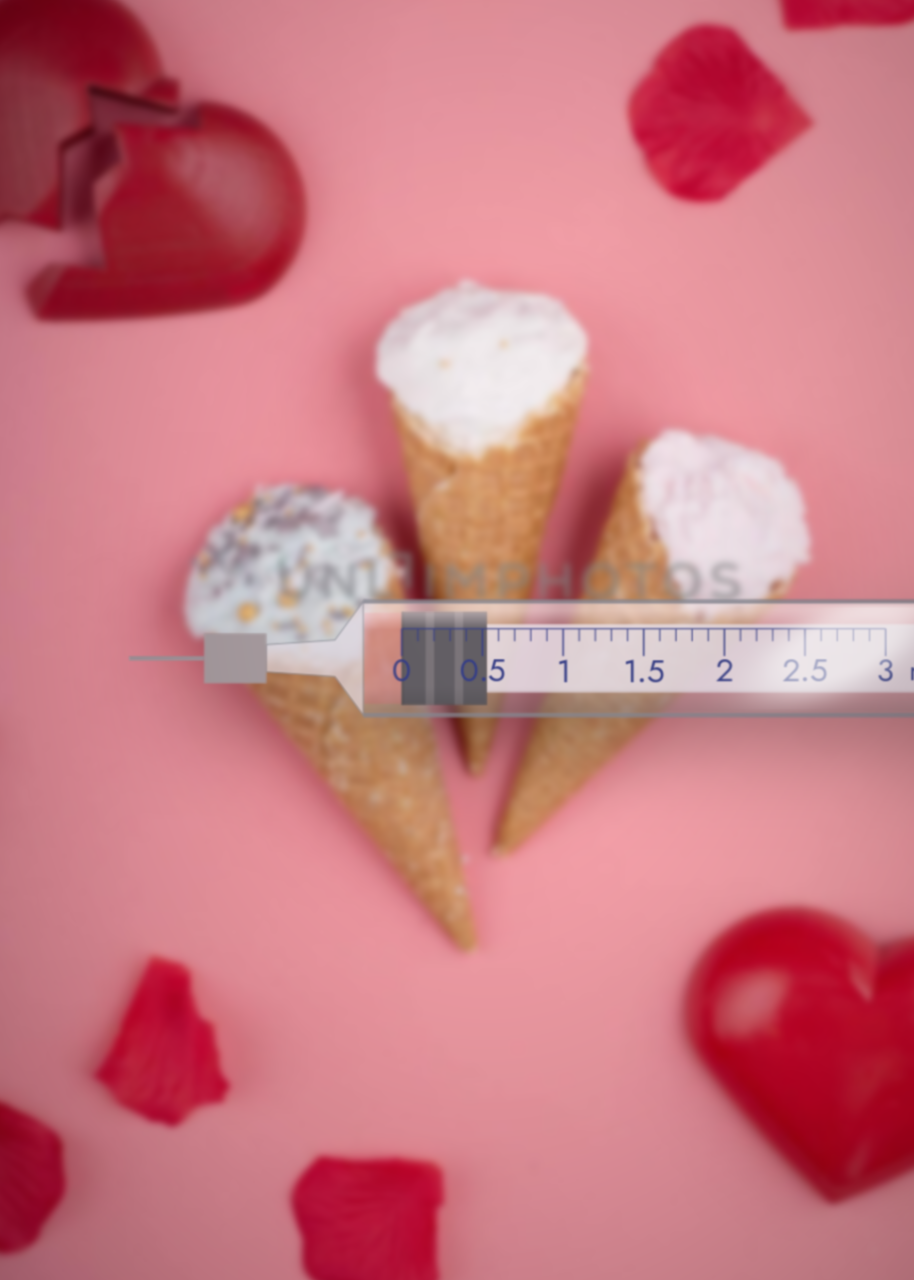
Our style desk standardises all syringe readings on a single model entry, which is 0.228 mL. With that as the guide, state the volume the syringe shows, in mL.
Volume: 0 mL
